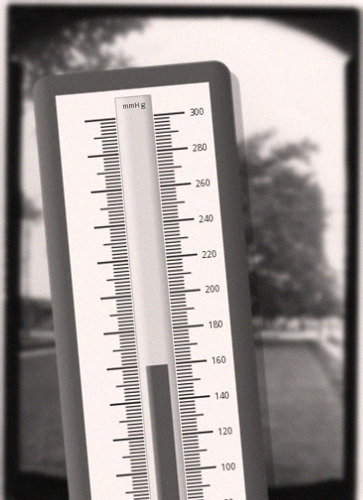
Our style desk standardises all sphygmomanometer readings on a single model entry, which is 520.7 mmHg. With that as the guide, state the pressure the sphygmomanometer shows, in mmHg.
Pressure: 160 mmHg
